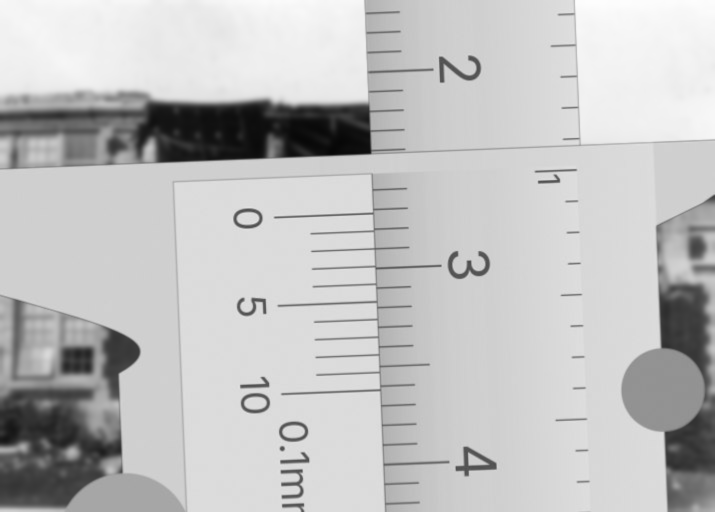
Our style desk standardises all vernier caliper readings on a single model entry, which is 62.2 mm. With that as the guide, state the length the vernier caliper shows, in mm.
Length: 27.2 mm
